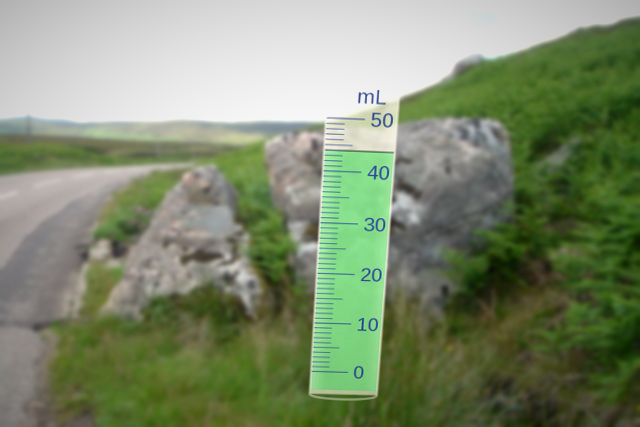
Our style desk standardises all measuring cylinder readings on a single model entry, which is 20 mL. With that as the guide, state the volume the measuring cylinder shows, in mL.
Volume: 44 mL
